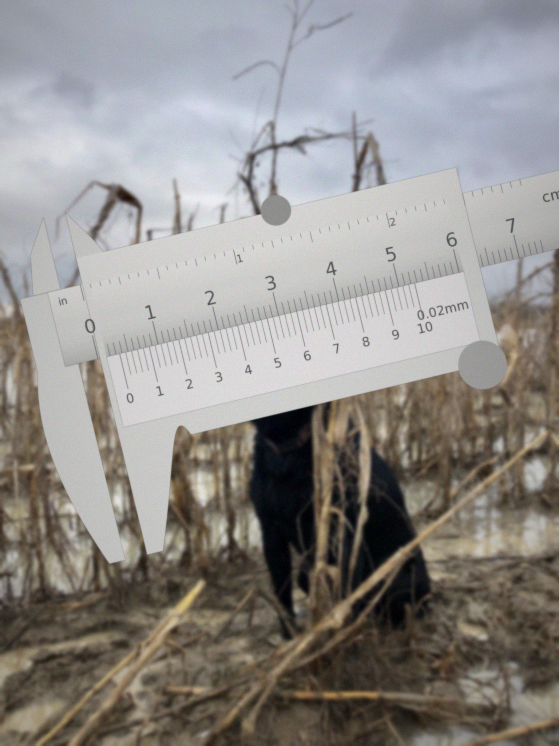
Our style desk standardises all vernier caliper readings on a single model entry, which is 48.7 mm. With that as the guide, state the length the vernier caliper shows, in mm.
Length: 3.6 mm
